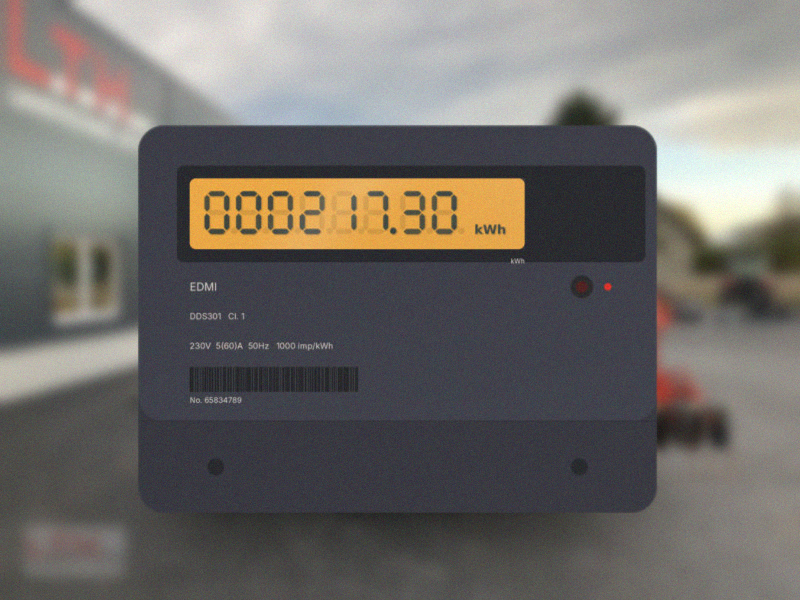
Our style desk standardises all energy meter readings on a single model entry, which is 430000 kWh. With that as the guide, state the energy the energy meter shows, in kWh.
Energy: 217.30 kWh
